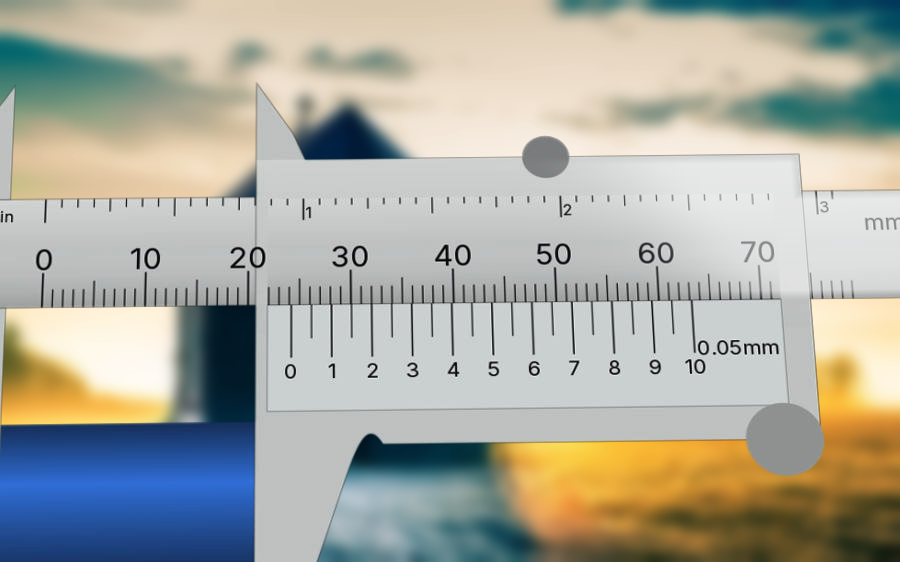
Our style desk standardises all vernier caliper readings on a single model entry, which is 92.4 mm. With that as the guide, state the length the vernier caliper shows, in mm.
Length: 24.2 mm
